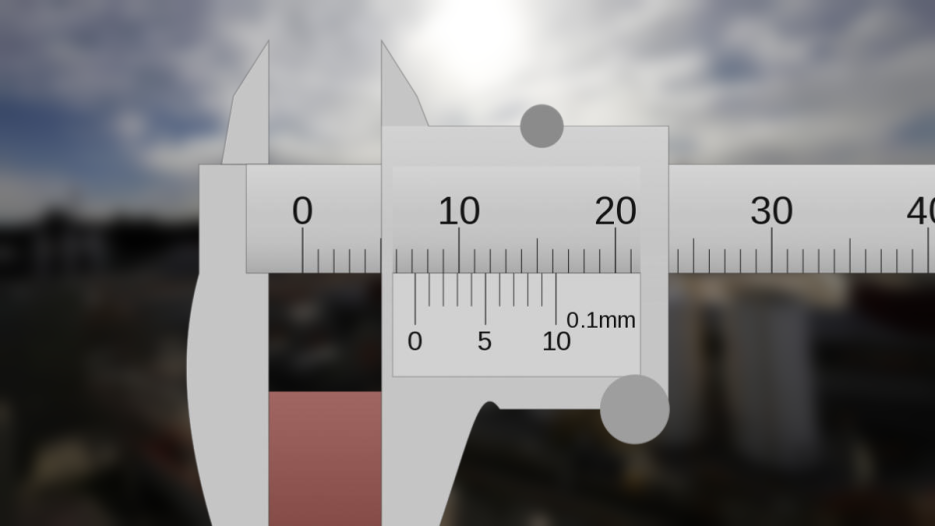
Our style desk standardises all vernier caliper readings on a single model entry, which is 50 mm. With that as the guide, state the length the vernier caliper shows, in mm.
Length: 7.2 mm
